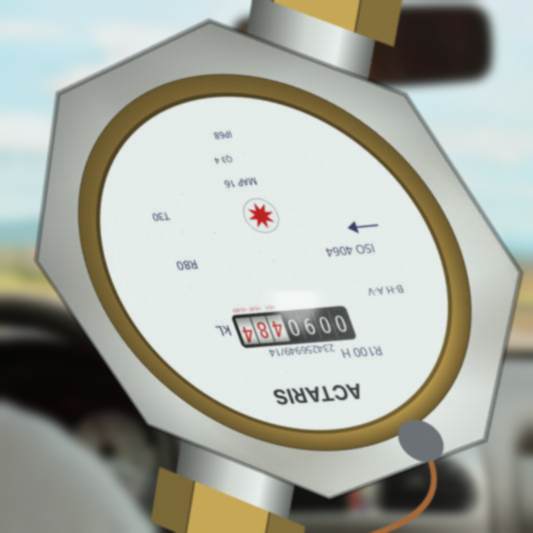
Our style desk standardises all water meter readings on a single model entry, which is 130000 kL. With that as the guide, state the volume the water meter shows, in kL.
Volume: 90.484 kL
